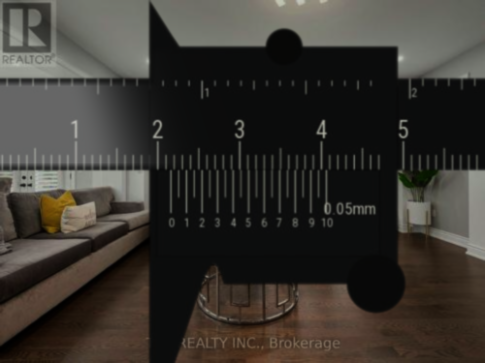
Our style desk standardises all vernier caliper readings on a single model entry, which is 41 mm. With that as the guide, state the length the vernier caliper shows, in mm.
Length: 21.6 mm
